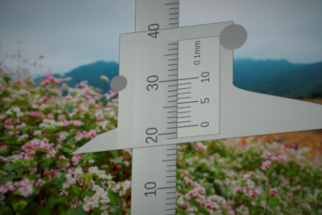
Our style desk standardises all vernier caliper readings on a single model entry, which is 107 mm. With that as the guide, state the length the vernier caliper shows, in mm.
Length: 21.0 mm
